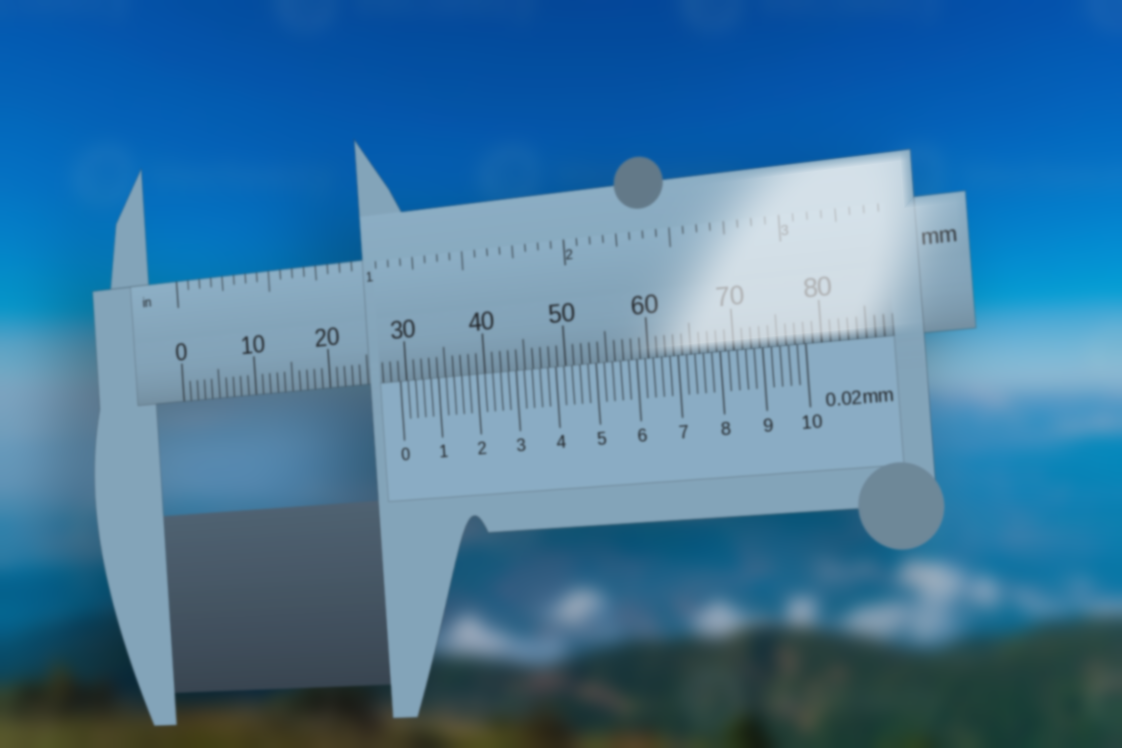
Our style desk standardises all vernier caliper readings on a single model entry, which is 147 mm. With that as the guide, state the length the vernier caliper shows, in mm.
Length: 29.2 mm
